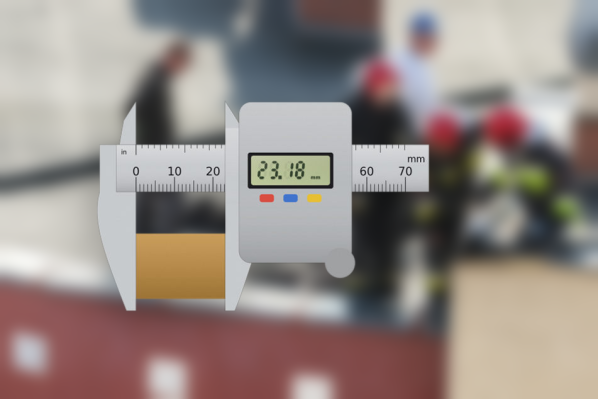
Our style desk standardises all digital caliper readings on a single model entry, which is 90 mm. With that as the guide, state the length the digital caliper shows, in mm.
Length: 23.18 mm
